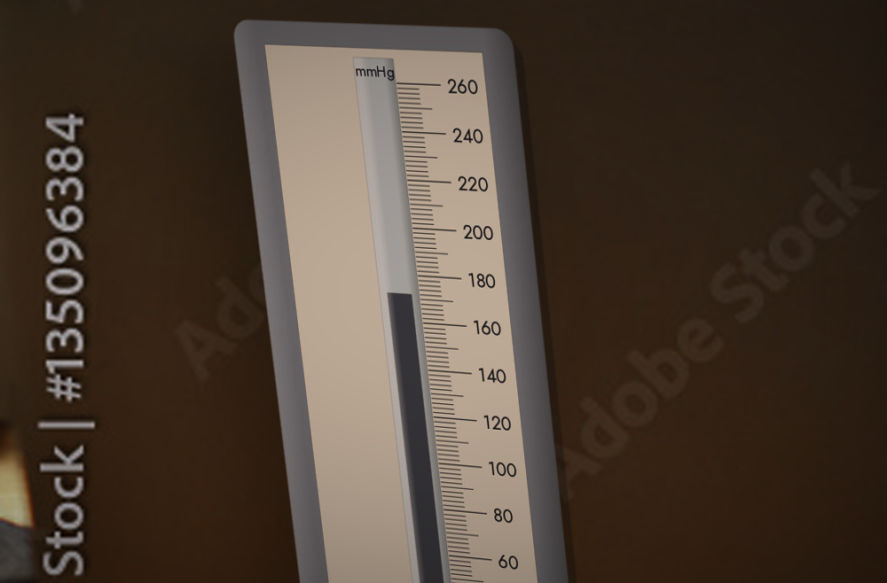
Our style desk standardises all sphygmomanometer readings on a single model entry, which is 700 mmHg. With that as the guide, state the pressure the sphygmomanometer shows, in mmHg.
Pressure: 172 mmHg
